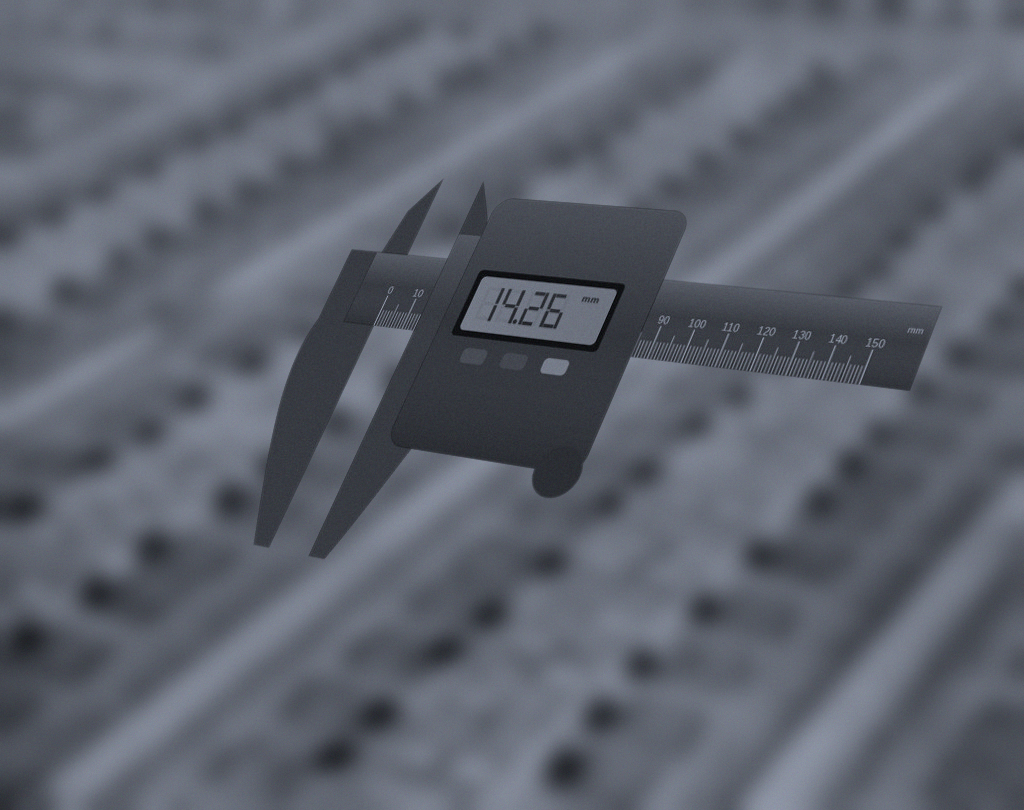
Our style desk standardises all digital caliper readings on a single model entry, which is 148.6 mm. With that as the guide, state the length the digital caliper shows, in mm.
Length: 14.26 mm
